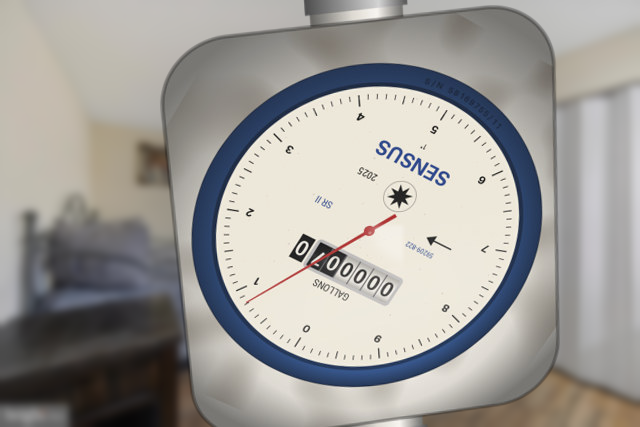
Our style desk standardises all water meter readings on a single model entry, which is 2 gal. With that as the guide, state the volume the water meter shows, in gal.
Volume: 70.8 gal
